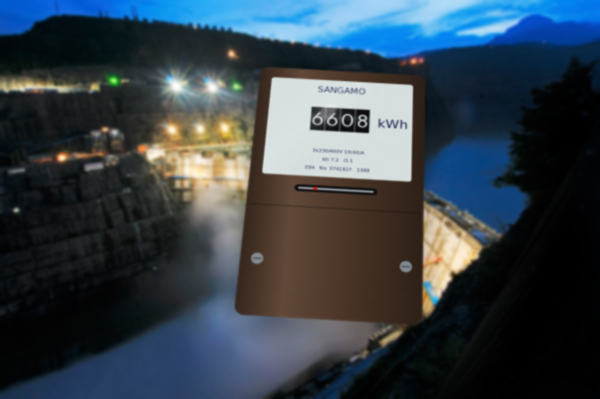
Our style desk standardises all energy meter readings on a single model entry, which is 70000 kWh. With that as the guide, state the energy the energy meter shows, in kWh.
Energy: 6608 kWh
